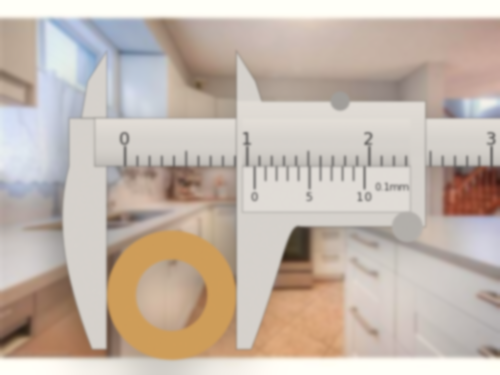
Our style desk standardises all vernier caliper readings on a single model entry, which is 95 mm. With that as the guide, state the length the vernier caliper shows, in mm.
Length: 10.6 mm
